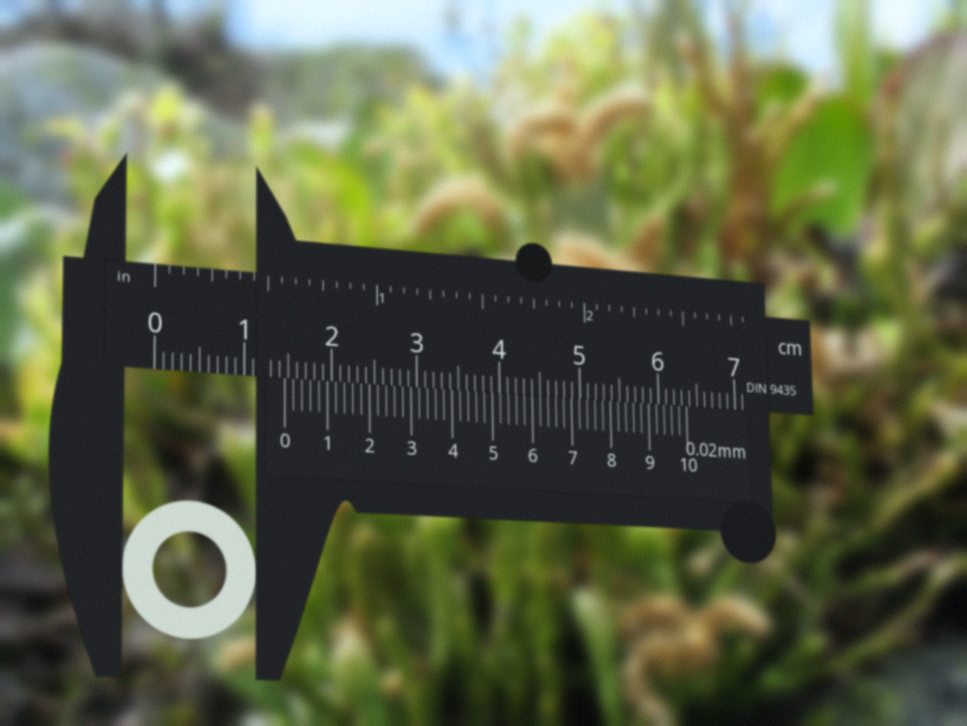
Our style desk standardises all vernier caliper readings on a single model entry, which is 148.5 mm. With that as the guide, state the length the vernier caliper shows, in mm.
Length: 14.6 mm
